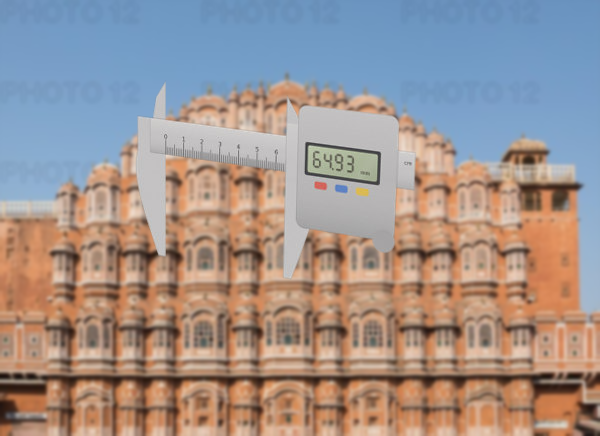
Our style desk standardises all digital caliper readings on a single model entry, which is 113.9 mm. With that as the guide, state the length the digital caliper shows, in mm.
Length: 64.93 mm
